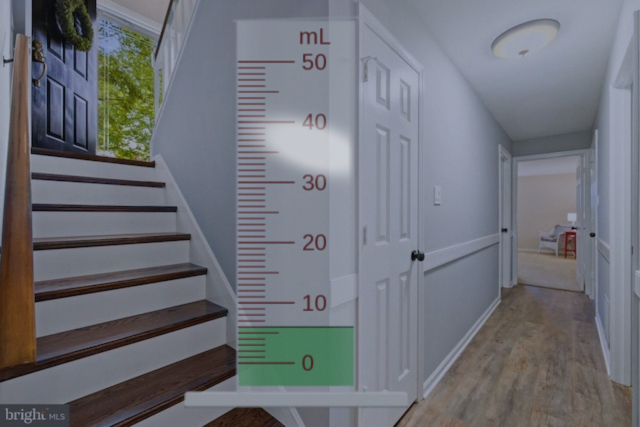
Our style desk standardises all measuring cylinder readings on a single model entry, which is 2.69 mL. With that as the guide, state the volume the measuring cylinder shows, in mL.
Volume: 6 mL
